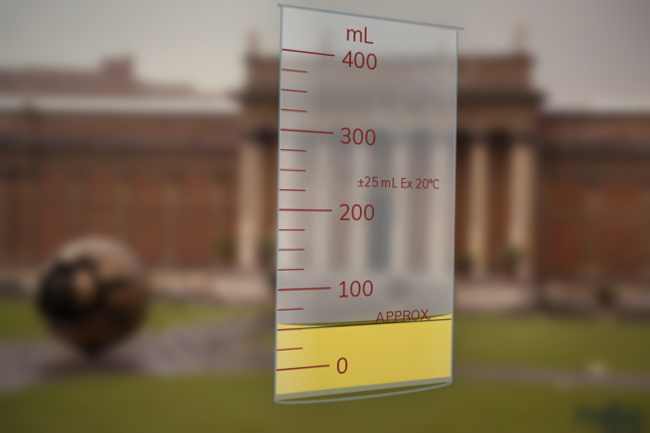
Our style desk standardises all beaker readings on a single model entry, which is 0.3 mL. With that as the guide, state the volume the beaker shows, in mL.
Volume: 50 mL
